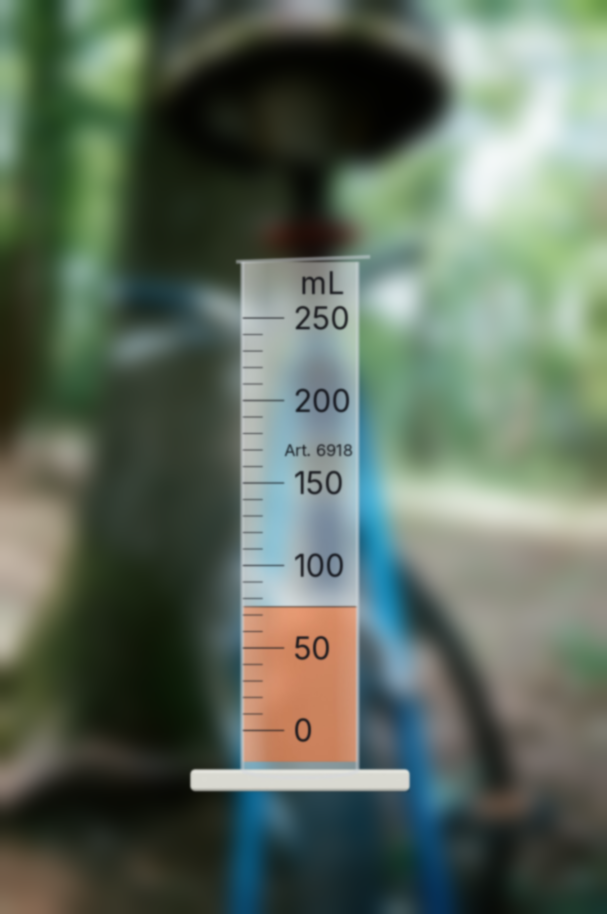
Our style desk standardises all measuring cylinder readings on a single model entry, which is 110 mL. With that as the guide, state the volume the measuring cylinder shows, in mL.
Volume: 75 mL
